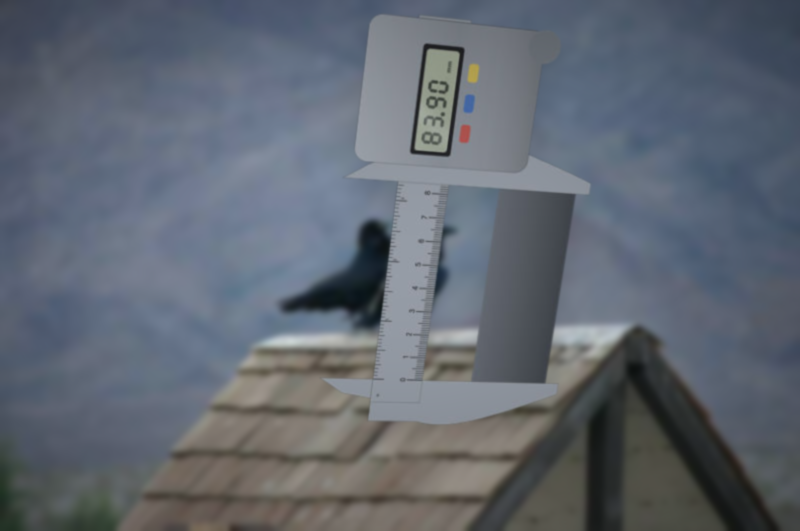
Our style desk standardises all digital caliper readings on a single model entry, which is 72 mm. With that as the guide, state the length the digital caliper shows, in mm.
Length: 83.90 mm
